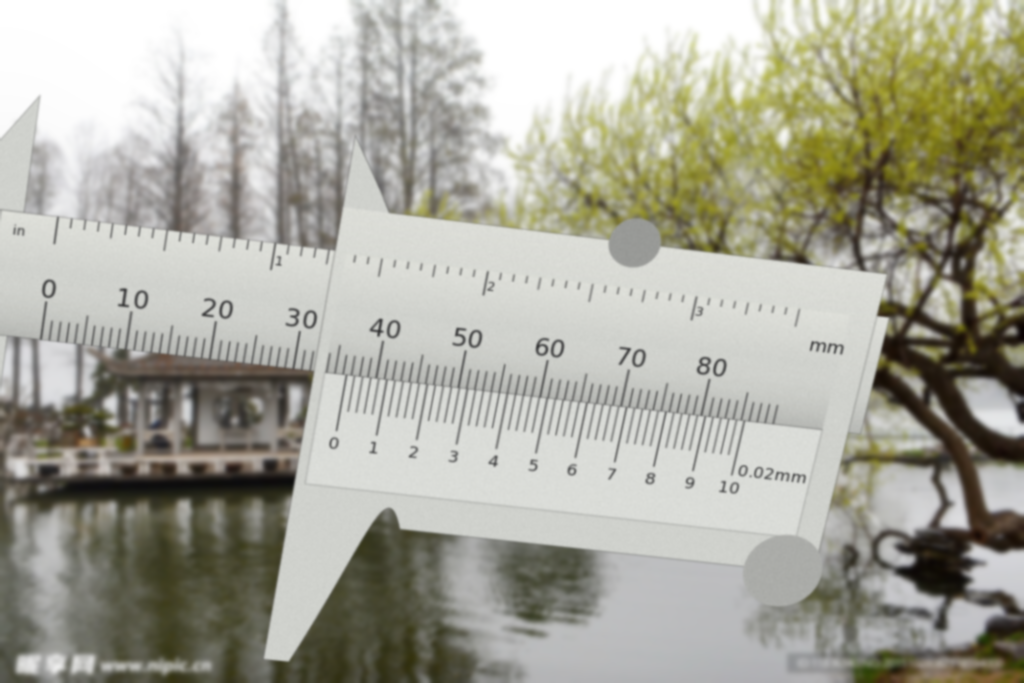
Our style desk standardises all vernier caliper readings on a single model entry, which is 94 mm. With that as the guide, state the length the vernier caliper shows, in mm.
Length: 36.4 mm
